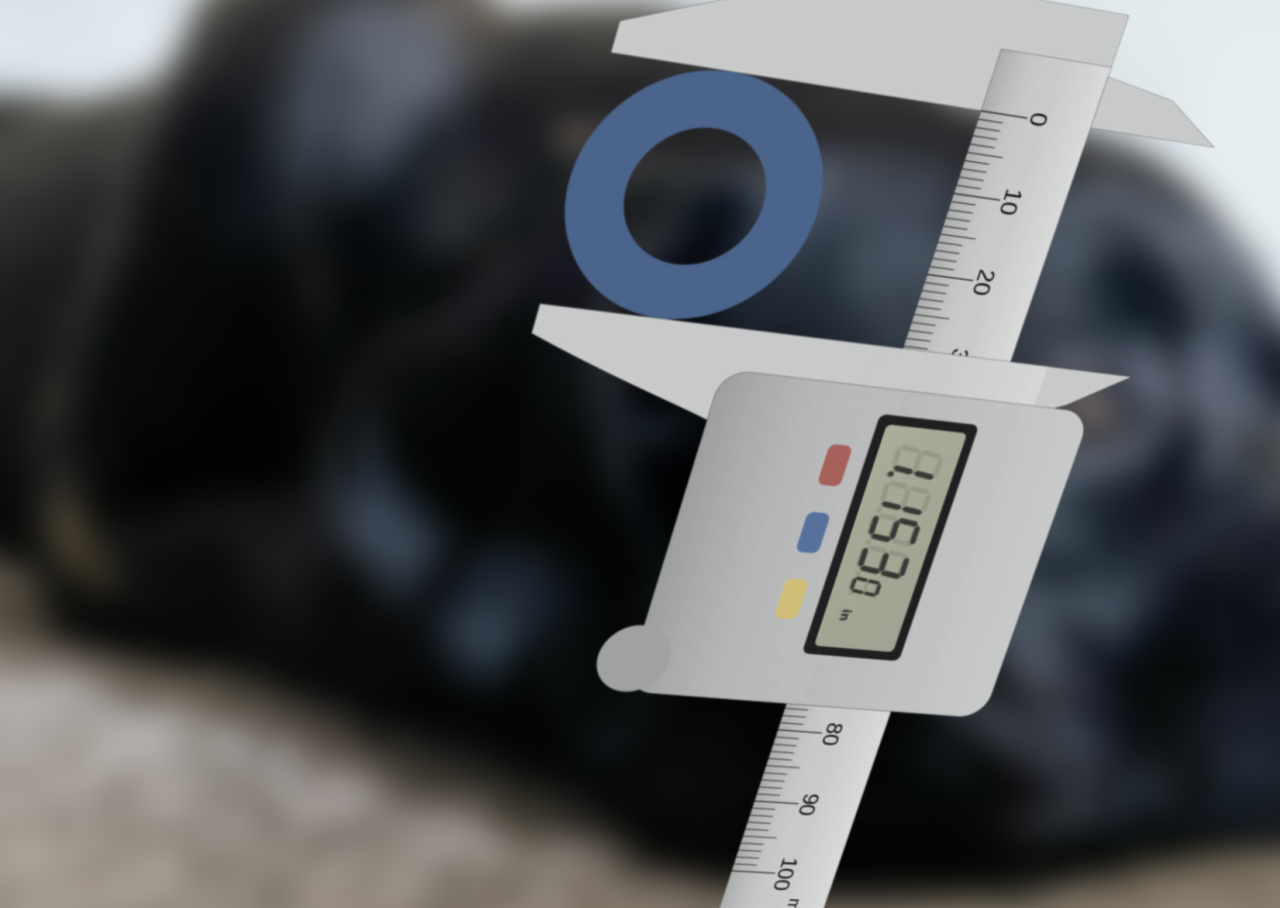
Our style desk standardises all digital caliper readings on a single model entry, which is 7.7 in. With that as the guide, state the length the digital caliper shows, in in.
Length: 1.1530 in
